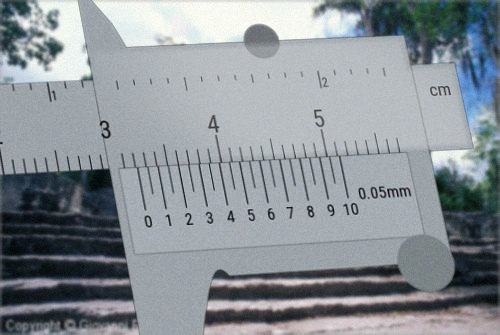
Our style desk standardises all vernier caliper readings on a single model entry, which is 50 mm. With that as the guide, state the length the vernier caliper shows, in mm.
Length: 32.2 mm
